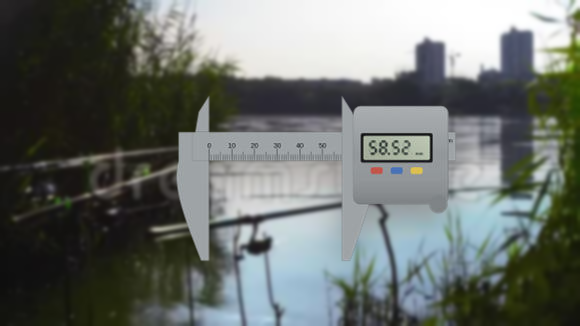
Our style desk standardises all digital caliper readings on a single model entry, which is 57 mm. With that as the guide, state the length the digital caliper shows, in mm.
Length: 58.52 mm
